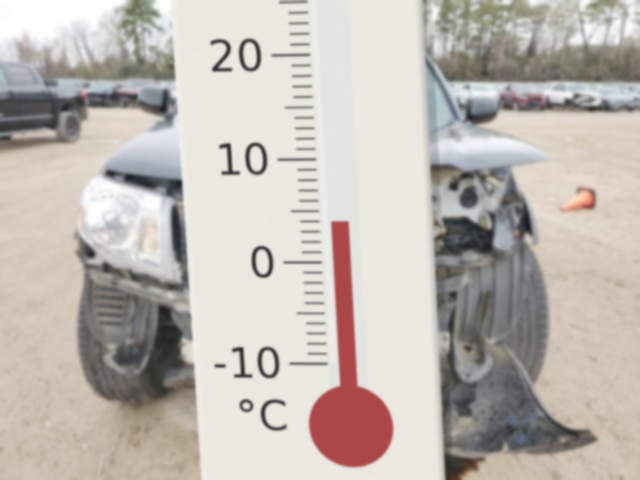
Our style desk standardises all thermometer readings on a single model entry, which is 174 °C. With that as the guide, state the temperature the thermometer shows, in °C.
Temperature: 4 °C
